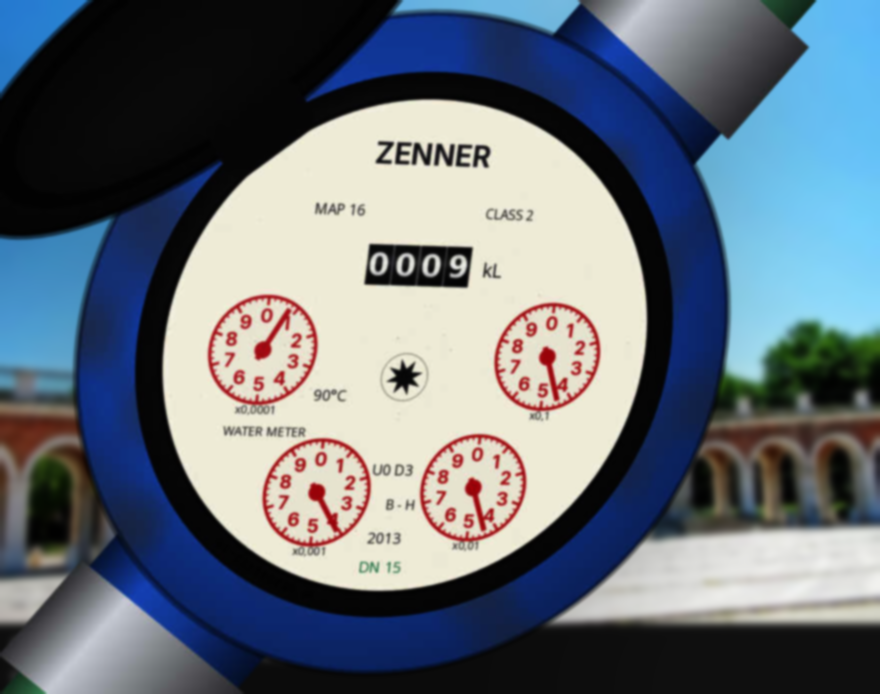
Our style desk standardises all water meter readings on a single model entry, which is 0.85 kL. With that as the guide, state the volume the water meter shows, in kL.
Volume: 9.4440 kL
